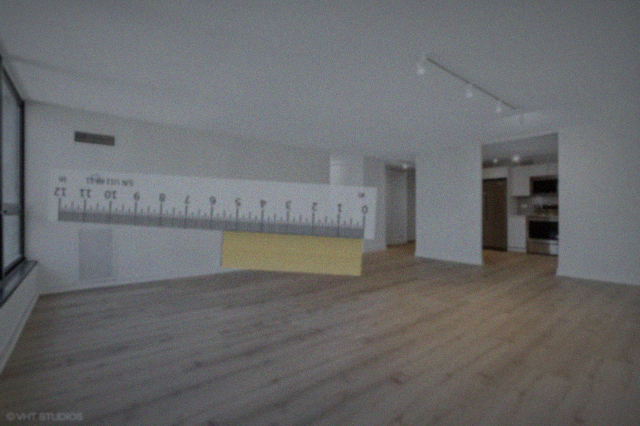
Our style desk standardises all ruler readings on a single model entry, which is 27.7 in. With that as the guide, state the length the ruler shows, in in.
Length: 5.5 in
